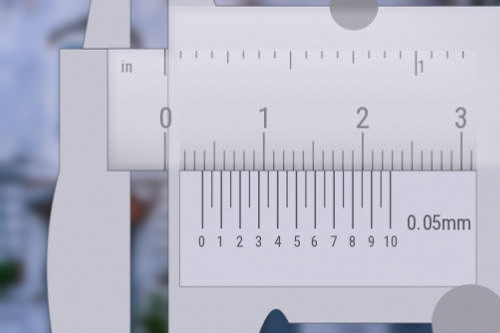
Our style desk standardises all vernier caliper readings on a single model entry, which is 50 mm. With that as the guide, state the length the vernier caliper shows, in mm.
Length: 3.8 mm
